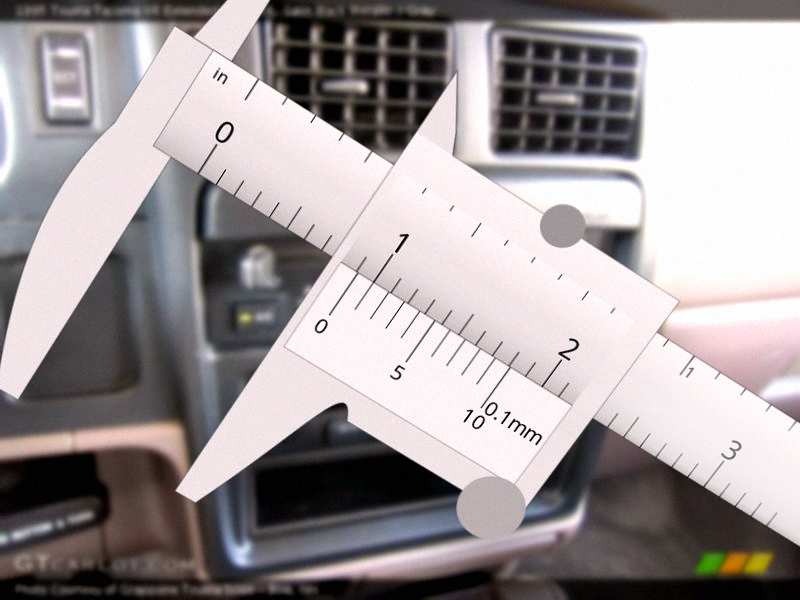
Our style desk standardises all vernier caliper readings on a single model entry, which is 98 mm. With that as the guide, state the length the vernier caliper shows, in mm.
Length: 9.1 mm
